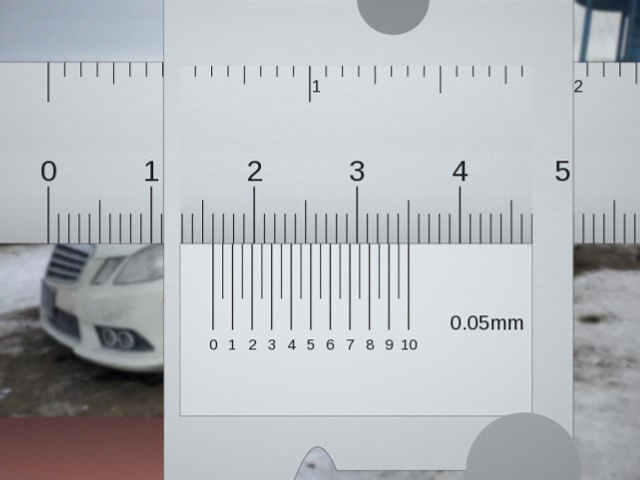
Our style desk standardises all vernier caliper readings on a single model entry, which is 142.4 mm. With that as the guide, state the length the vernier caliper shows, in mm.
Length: 16.0 mm
